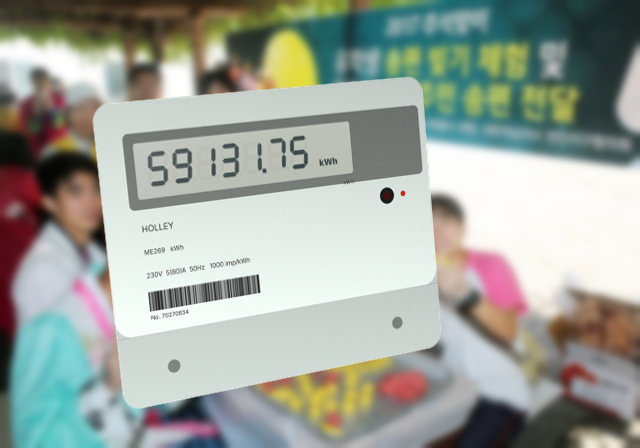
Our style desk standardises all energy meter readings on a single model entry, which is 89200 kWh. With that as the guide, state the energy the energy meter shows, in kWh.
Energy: 59131.75 kWh
